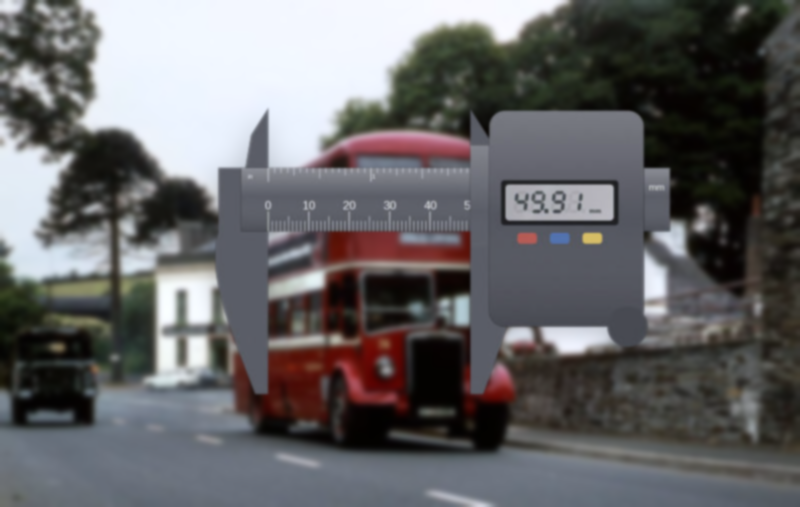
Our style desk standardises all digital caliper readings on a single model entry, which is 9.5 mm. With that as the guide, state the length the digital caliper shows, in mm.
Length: 49.91 mm
